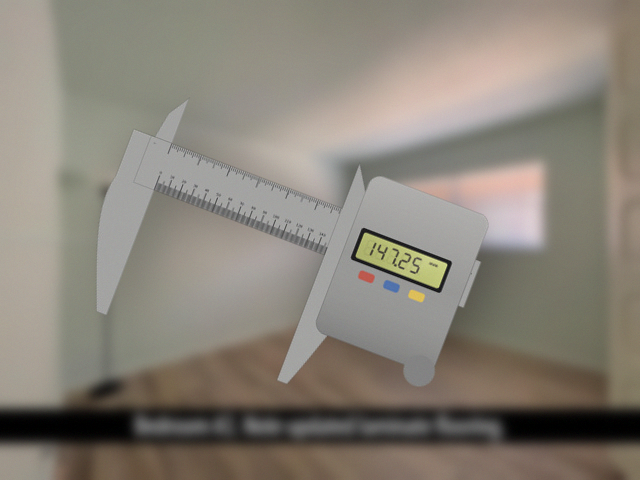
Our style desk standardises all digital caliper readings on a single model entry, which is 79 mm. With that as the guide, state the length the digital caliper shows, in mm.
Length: 147.25 mm
